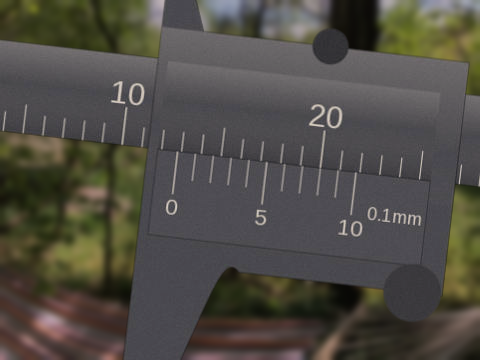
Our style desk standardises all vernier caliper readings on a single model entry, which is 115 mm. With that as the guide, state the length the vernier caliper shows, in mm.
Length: 12.8 mm
